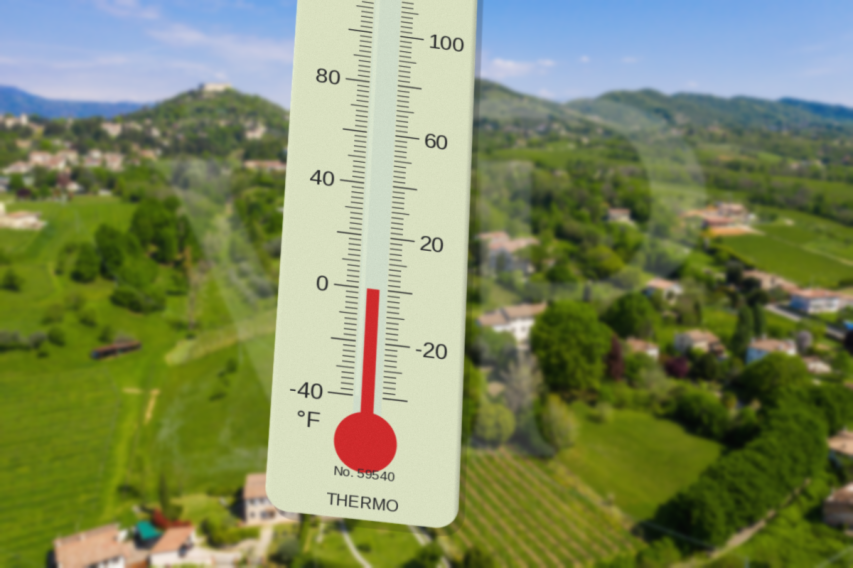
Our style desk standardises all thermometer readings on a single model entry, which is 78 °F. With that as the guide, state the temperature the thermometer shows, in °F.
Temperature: 0 °F
